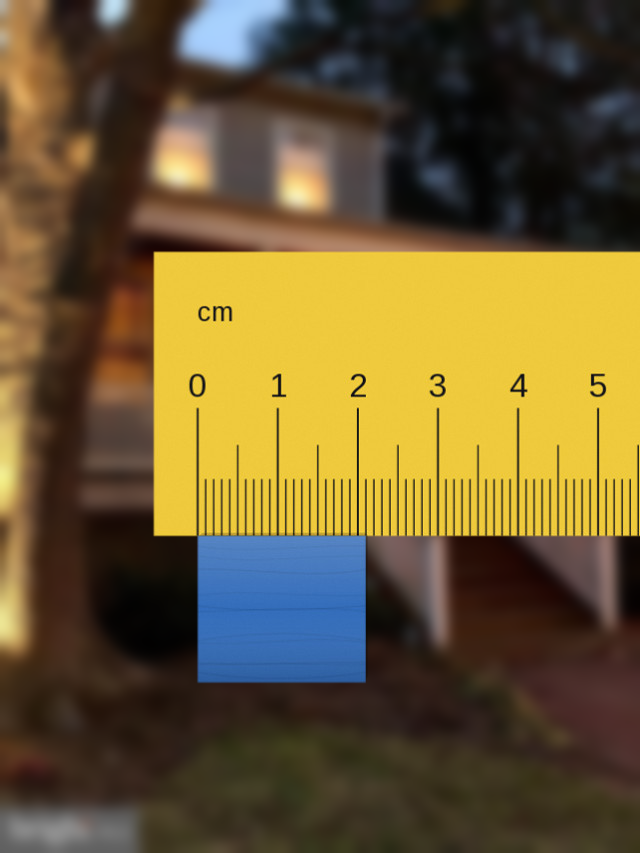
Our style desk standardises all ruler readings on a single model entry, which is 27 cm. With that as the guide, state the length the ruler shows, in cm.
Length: 2.1 cm
